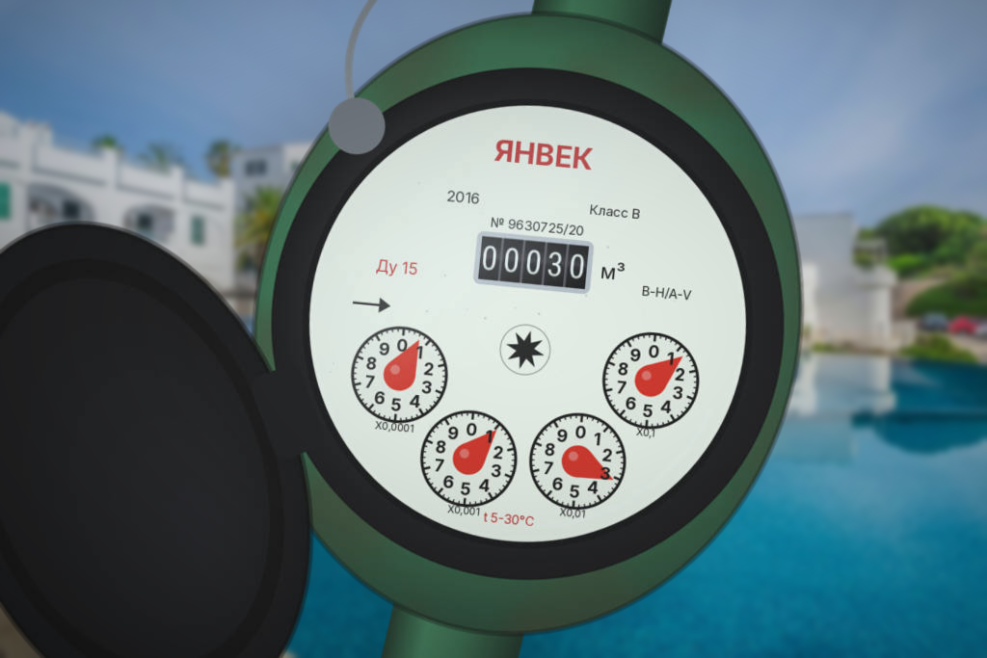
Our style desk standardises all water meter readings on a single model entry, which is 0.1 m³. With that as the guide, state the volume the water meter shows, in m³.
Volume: 30.1310 m³
